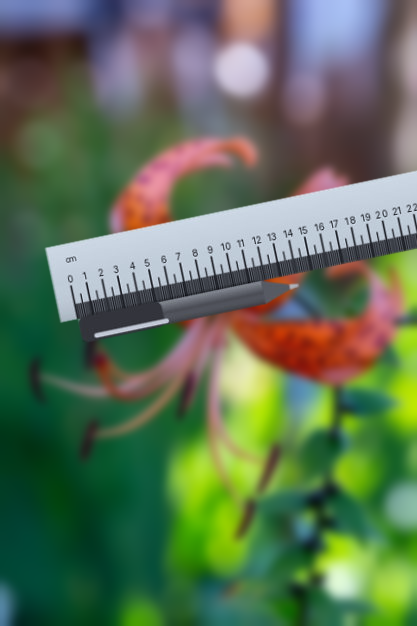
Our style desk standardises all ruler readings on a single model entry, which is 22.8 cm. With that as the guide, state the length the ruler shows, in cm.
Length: 14 cm
